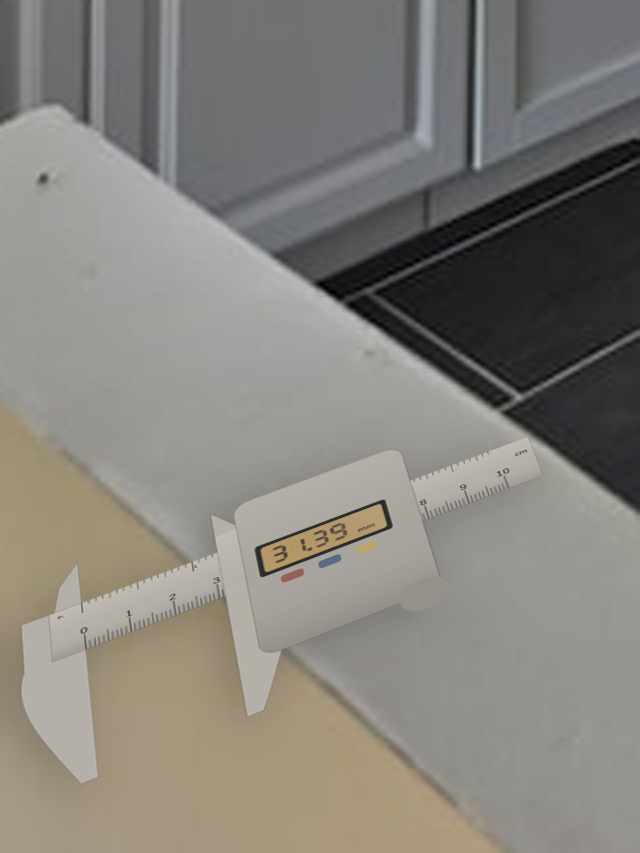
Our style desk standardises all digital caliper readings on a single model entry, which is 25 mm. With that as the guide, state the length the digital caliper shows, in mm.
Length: 31.39 mm
